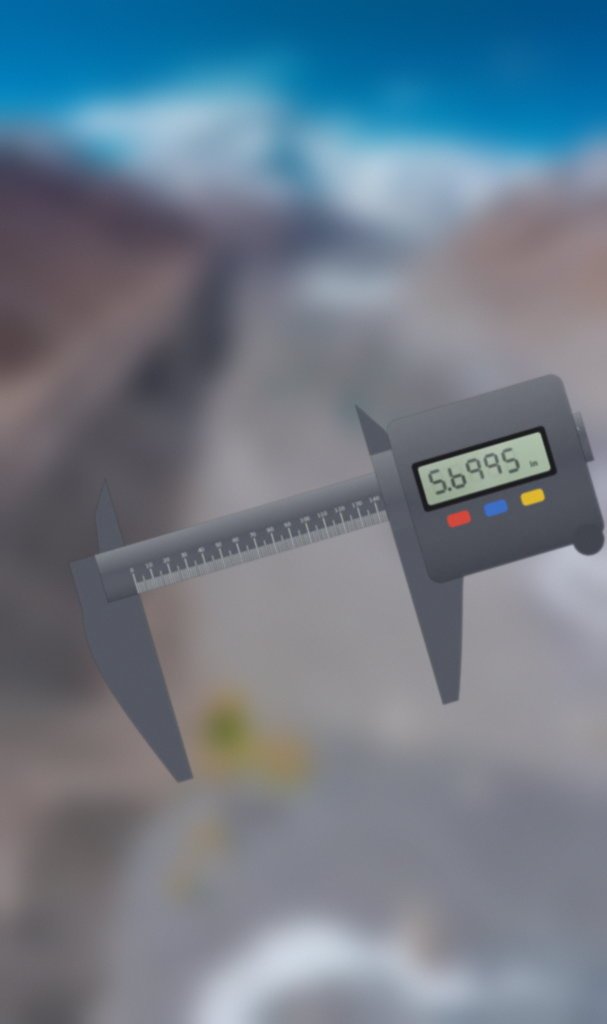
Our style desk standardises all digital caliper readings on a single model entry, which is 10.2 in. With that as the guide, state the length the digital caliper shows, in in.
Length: 5.6995 in
